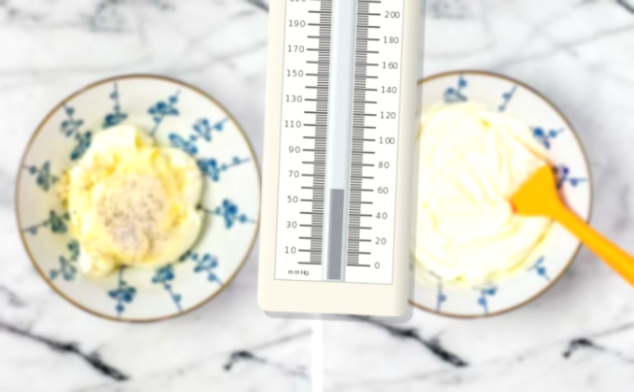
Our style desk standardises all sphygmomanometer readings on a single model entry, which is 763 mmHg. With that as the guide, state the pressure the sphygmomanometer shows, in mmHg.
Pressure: 60 mmHg
